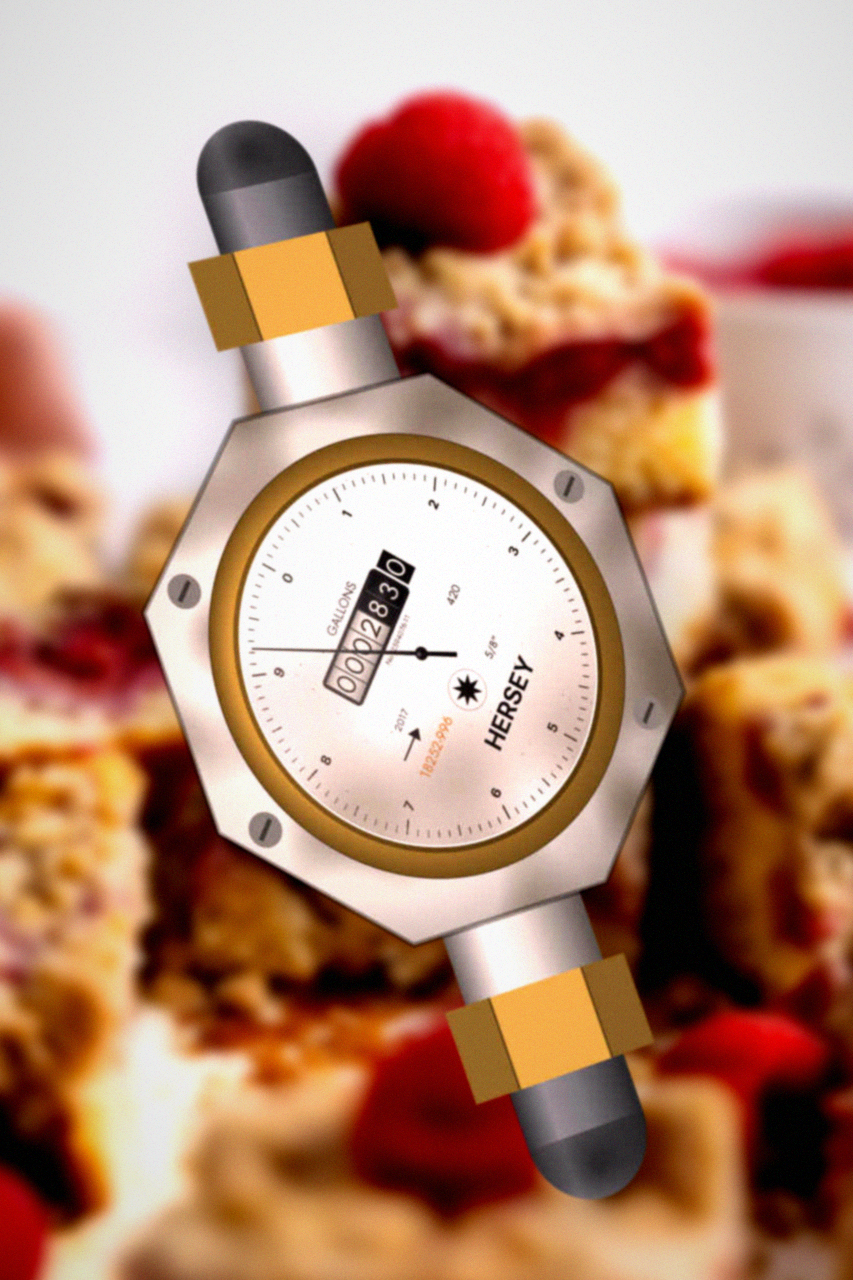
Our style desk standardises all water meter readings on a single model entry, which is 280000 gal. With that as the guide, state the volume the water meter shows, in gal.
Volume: 2829.2 gal
